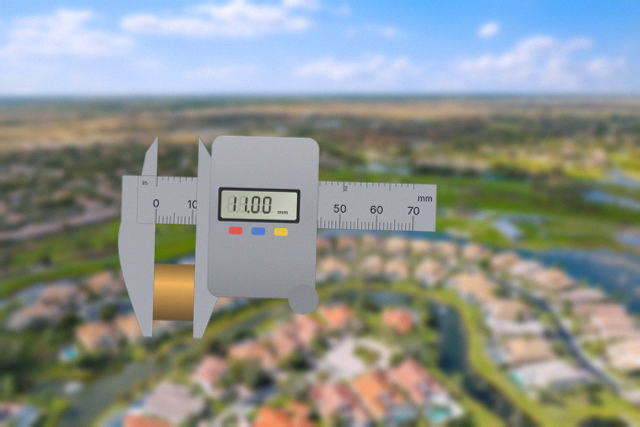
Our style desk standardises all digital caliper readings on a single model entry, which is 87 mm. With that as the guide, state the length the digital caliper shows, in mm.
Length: 11.00 mm
